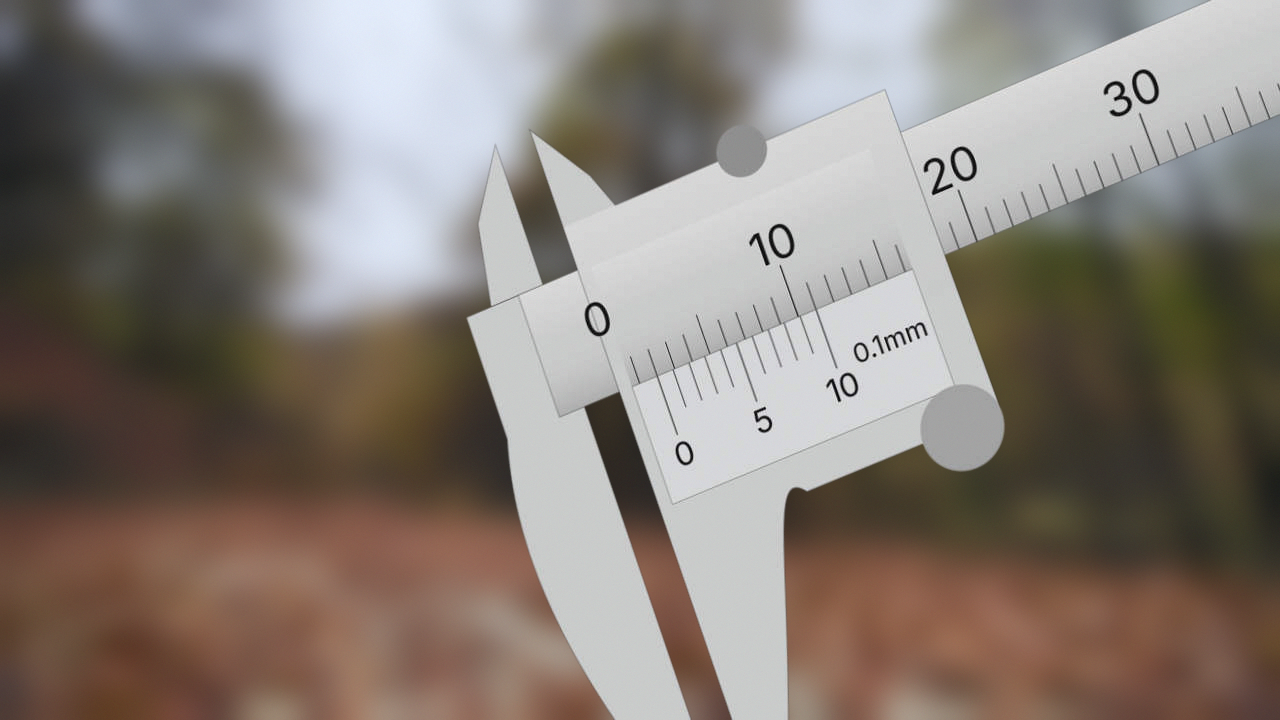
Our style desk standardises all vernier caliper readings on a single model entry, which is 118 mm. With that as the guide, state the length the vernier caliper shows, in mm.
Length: 2.0 mm
